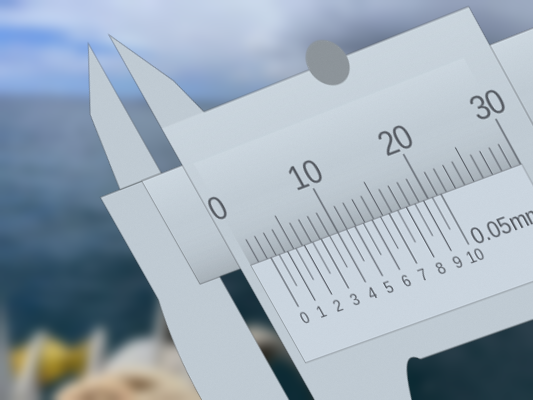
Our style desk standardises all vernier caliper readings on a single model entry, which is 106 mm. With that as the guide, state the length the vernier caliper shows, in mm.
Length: 2.4 mm
